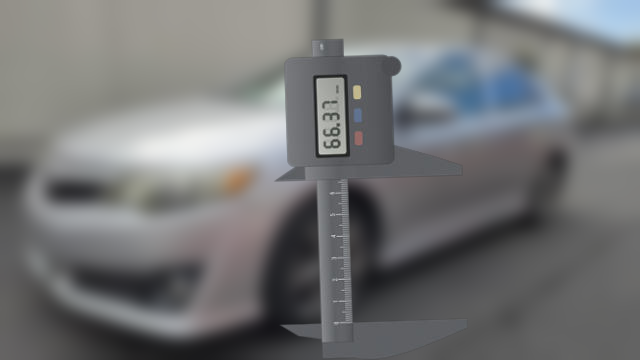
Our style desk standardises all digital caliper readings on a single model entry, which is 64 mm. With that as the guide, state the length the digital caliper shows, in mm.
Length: 66.37 mm
